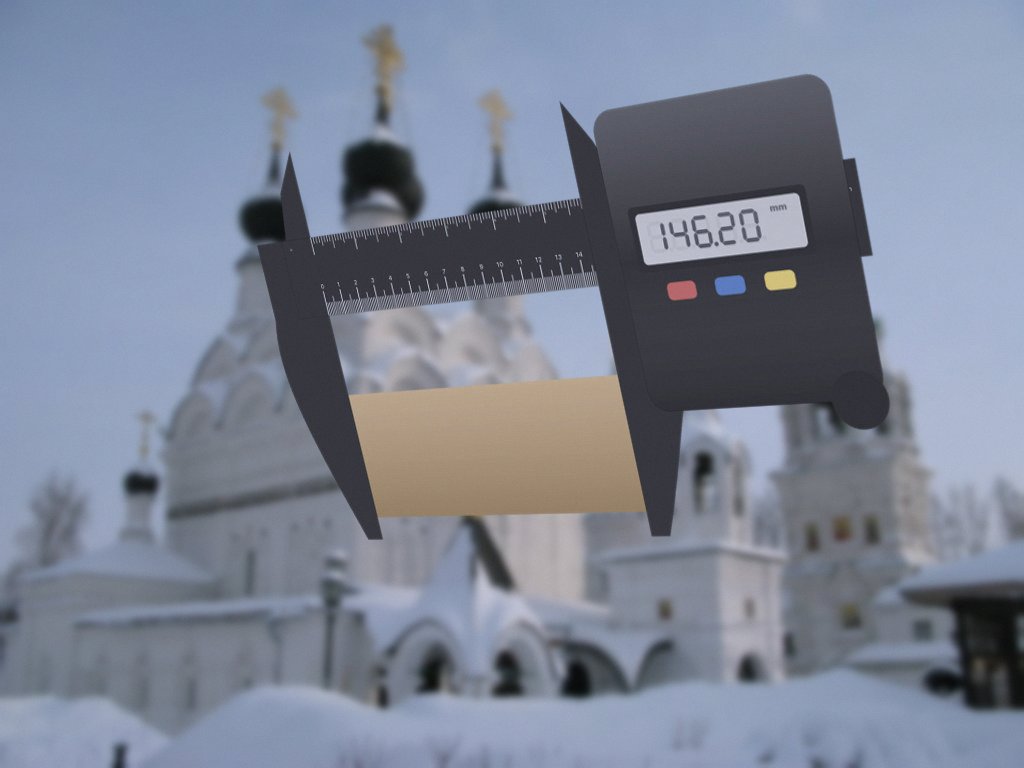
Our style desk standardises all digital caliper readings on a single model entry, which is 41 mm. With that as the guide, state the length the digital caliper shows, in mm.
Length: 146.20 mm
